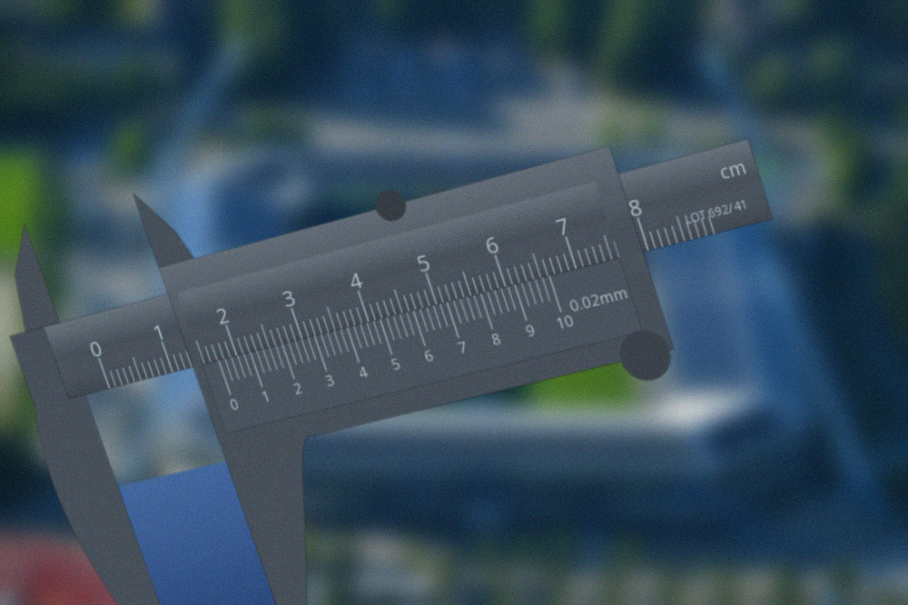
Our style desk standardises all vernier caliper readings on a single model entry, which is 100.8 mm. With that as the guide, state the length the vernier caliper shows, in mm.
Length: 17.2 mm
